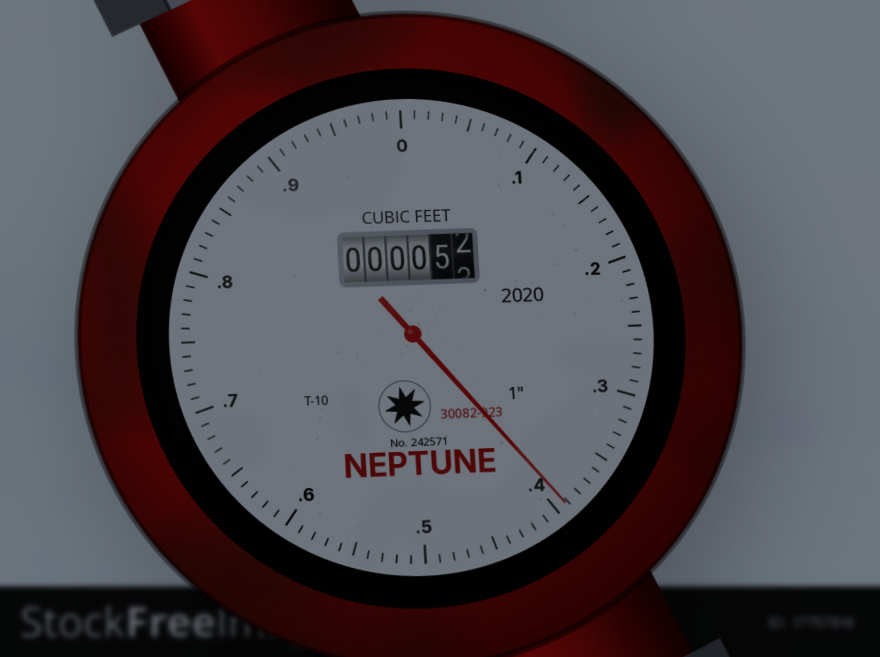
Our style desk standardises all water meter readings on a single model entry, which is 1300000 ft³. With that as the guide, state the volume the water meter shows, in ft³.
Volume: 52.39 ft³
